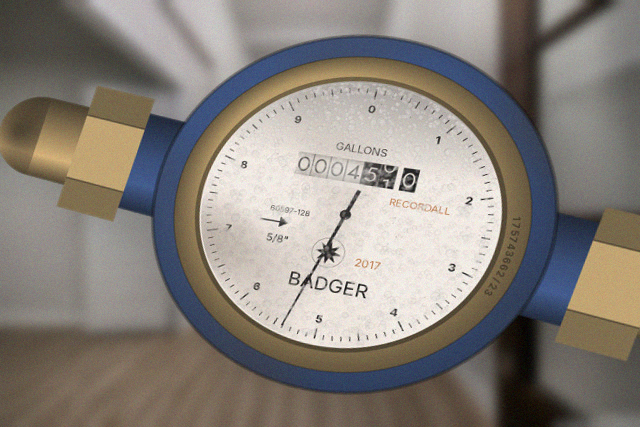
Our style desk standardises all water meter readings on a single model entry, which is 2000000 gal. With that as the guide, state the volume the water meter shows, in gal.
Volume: 4505.4 gal
